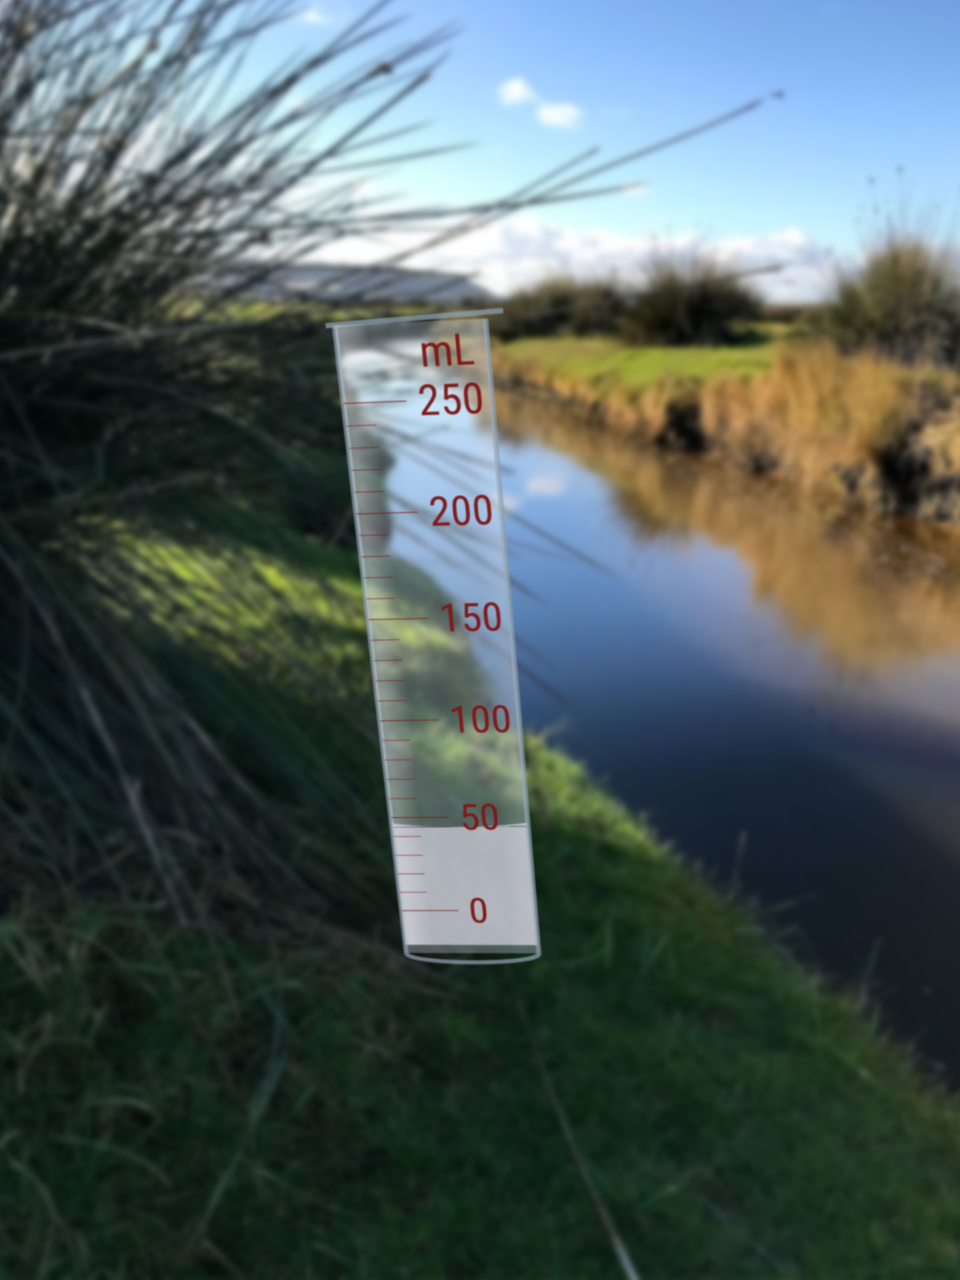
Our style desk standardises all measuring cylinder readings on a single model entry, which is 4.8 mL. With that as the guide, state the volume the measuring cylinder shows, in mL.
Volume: 45 mL
